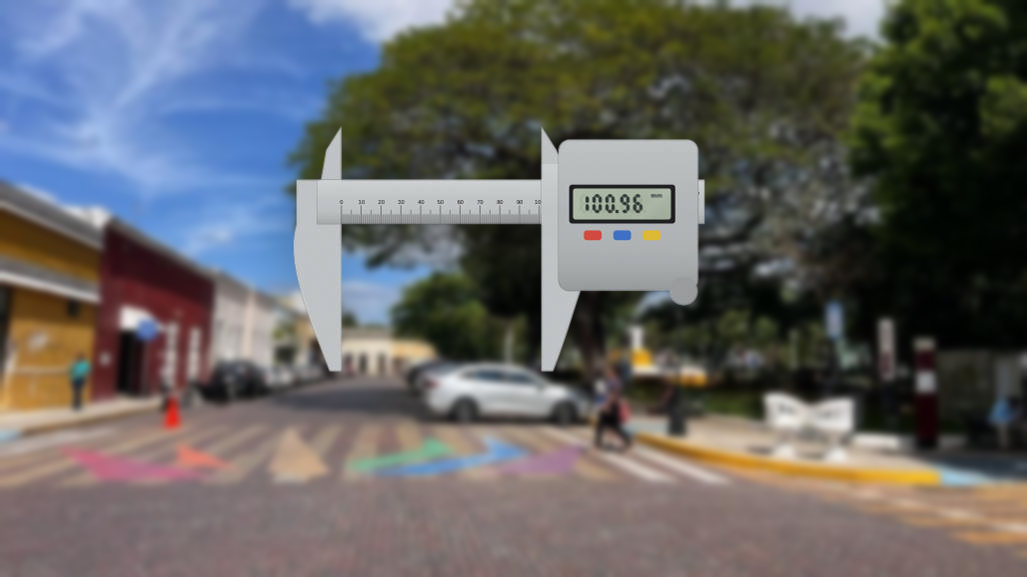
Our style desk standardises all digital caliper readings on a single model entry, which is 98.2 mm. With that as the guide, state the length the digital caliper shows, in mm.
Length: 100.96 mm
